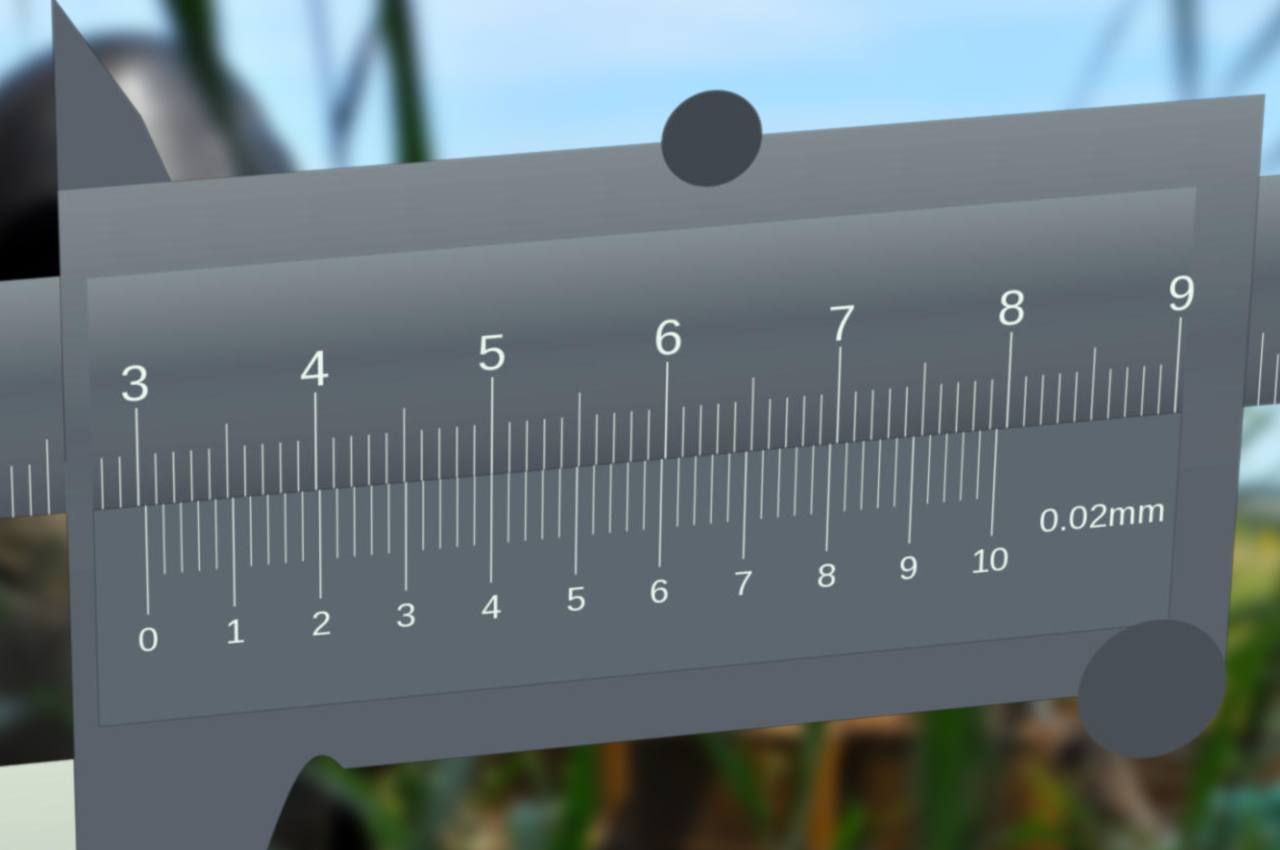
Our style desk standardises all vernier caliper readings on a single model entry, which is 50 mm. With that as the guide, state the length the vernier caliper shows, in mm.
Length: 30.4 mm
